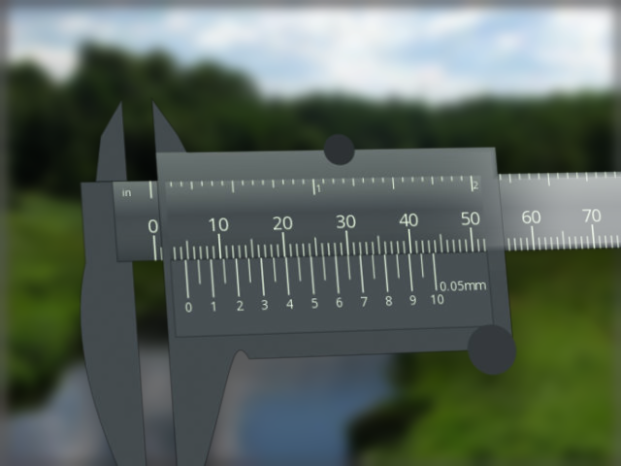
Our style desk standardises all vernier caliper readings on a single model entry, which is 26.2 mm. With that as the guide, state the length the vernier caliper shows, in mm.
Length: 4.6 mm
